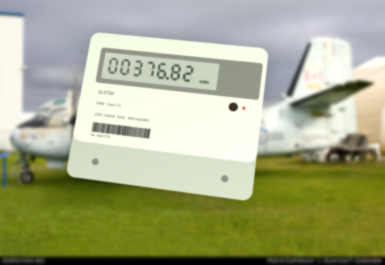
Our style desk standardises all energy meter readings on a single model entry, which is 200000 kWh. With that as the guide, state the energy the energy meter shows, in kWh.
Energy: 376.82 kWh
